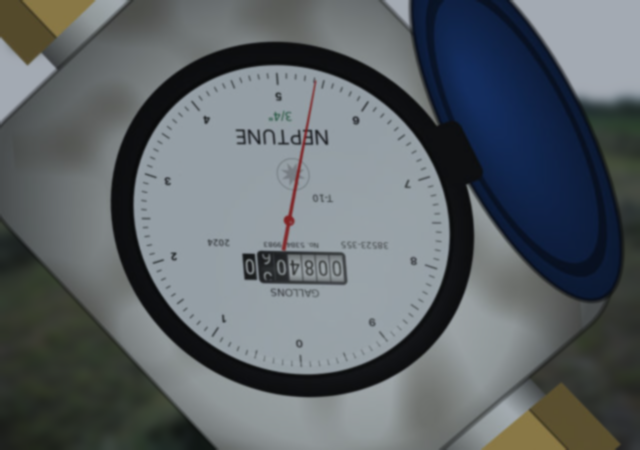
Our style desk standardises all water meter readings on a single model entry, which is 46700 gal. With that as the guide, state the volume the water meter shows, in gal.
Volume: 84055.4 gal
